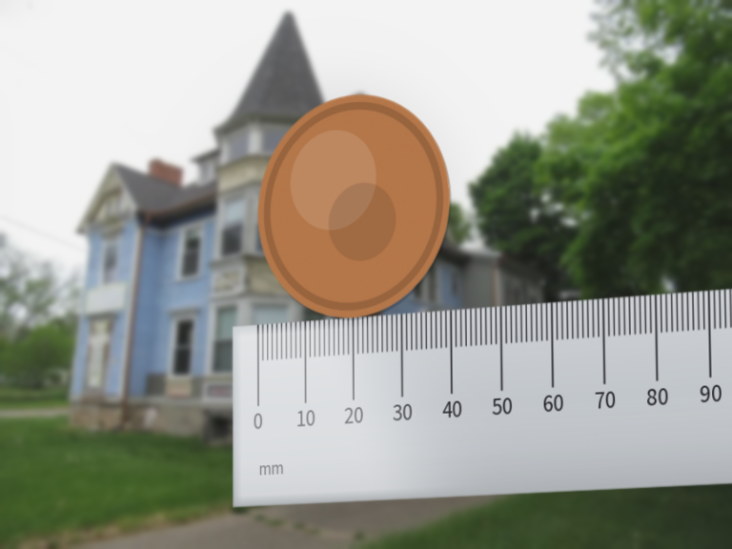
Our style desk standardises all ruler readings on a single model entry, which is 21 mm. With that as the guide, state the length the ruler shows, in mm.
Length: 40 mm
